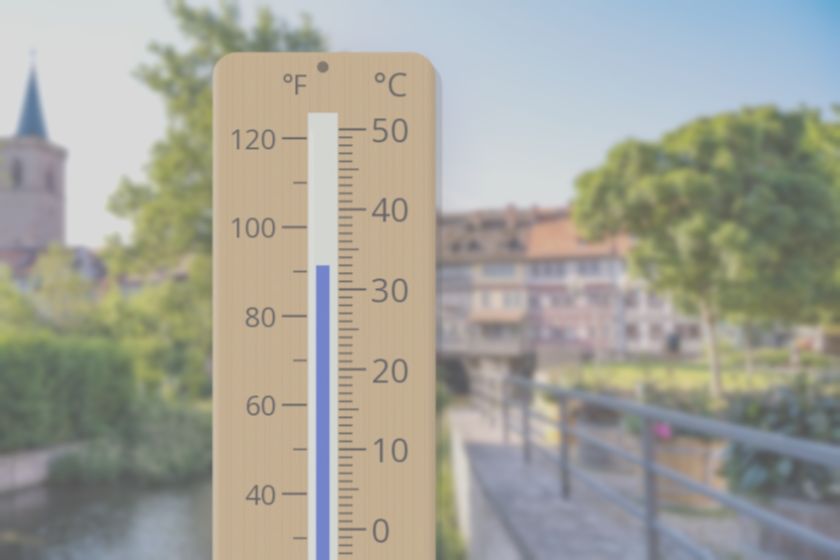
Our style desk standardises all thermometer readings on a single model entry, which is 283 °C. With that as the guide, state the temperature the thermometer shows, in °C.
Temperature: 33 °C
